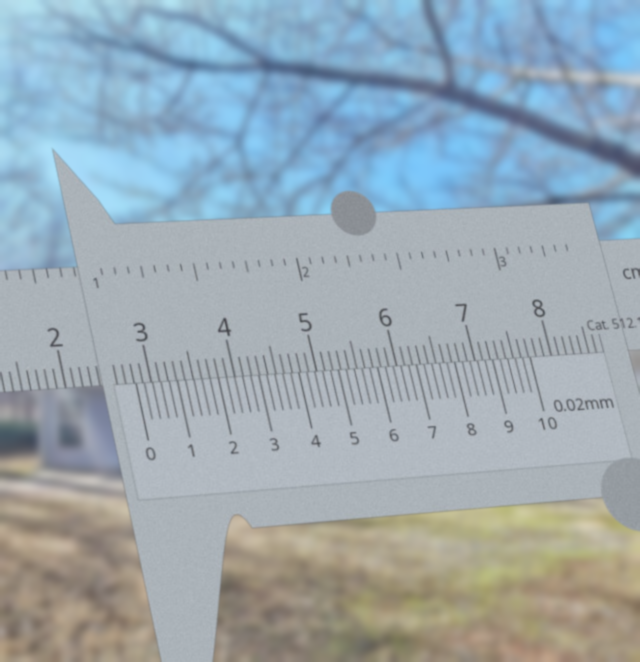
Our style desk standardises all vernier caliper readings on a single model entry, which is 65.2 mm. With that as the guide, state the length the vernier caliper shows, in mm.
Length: 28.2 mm
